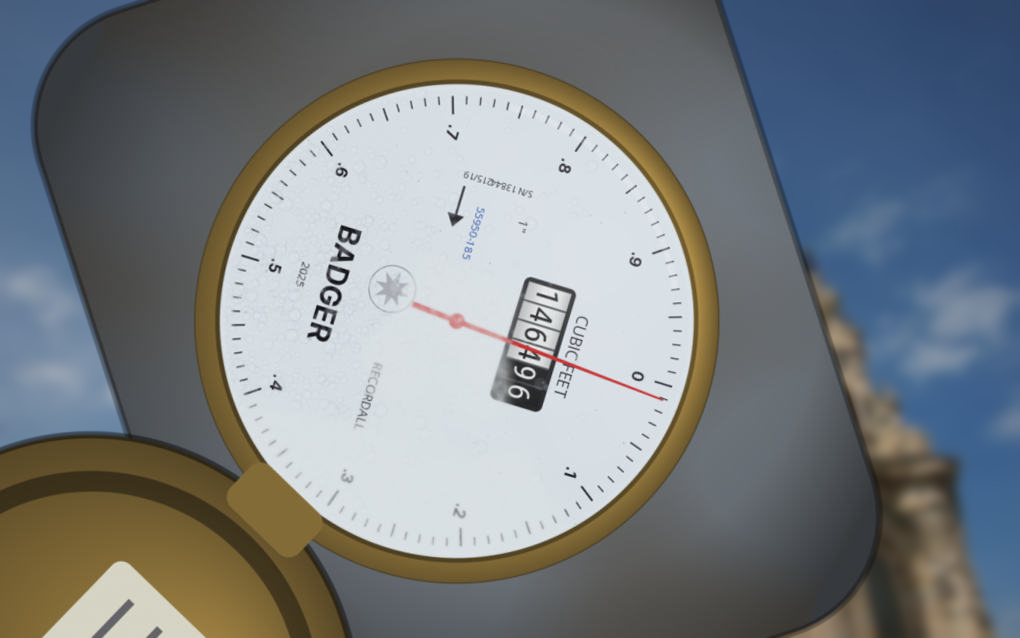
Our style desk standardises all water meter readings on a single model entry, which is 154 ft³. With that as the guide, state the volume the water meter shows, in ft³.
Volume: 146496.01 ft³
